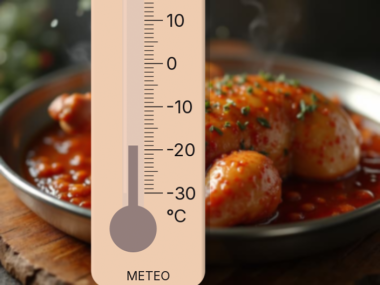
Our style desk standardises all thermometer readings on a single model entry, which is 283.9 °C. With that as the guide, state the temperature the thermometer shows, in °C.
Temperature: -19 °C
